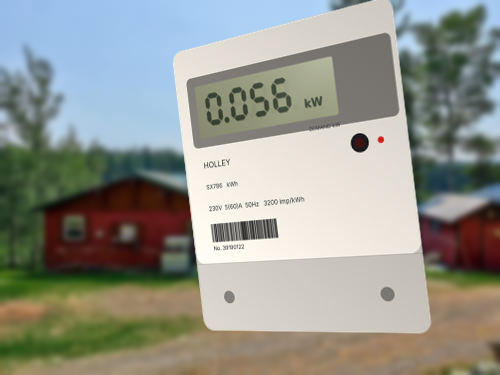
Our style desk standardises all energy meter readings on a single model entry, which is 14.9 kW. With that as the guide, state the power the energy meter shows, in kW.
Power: 0.056 kW
